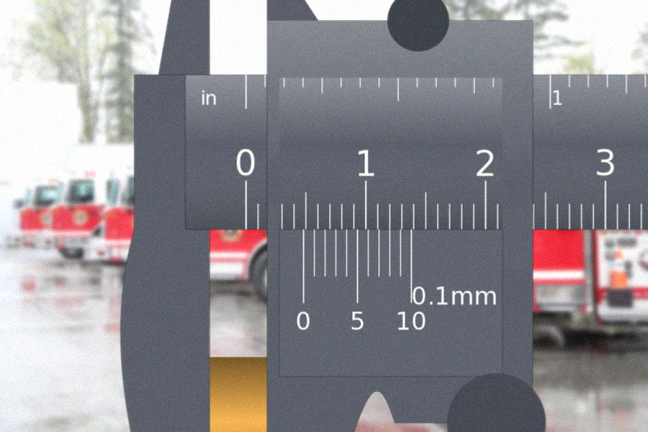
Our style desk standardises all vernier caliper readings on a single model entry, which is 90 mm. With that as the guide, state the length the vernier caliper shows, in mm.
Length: 4.8 mm
